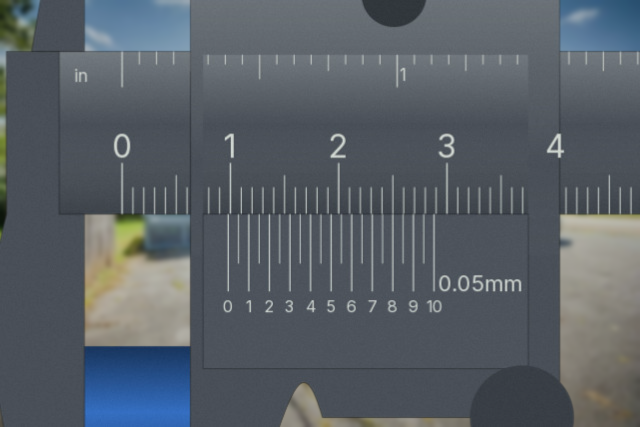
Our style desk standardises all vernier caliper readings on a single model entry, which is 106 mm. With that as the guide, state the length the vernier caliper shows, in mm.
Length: 9.8 mm
